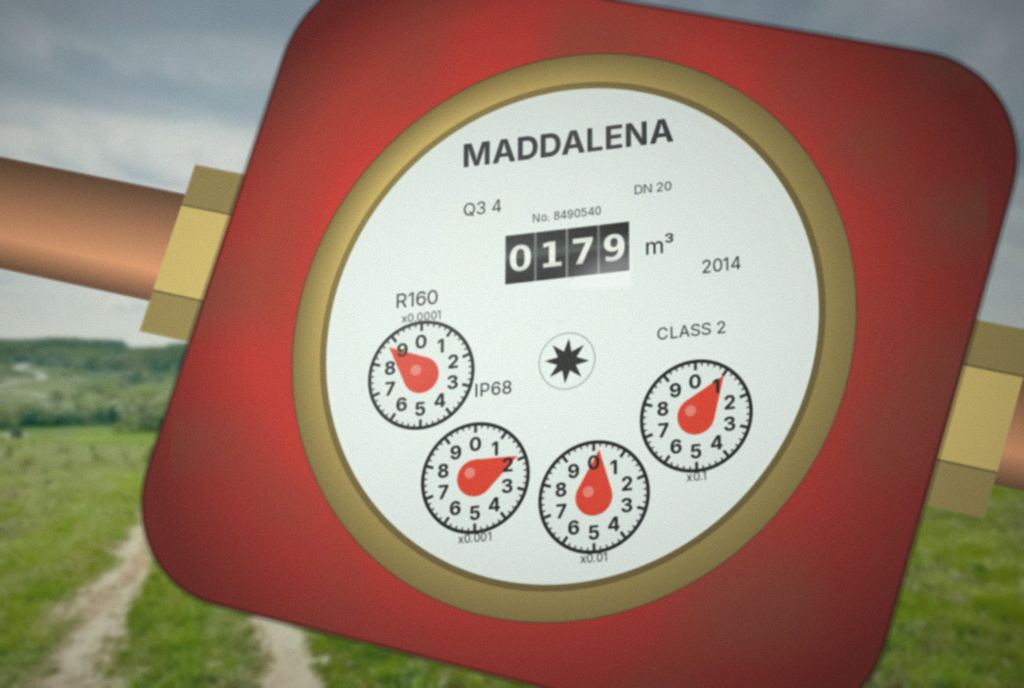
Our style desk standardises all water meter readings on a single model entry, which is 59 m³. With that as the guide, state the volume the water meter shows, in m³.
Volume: 179.1018 m³
